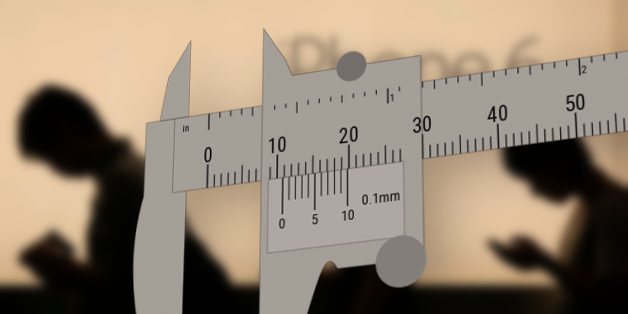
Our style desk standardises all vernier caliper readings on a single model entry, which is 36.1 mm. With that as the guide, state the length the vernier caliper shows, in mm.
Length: 10.8 mm
